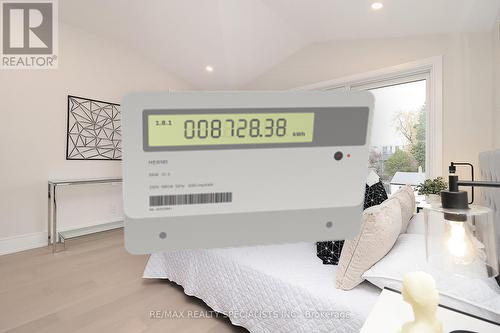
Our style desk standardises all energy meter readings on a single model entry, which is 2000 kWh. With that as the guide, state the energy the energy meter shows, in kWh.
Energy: 8728.38 kWh
